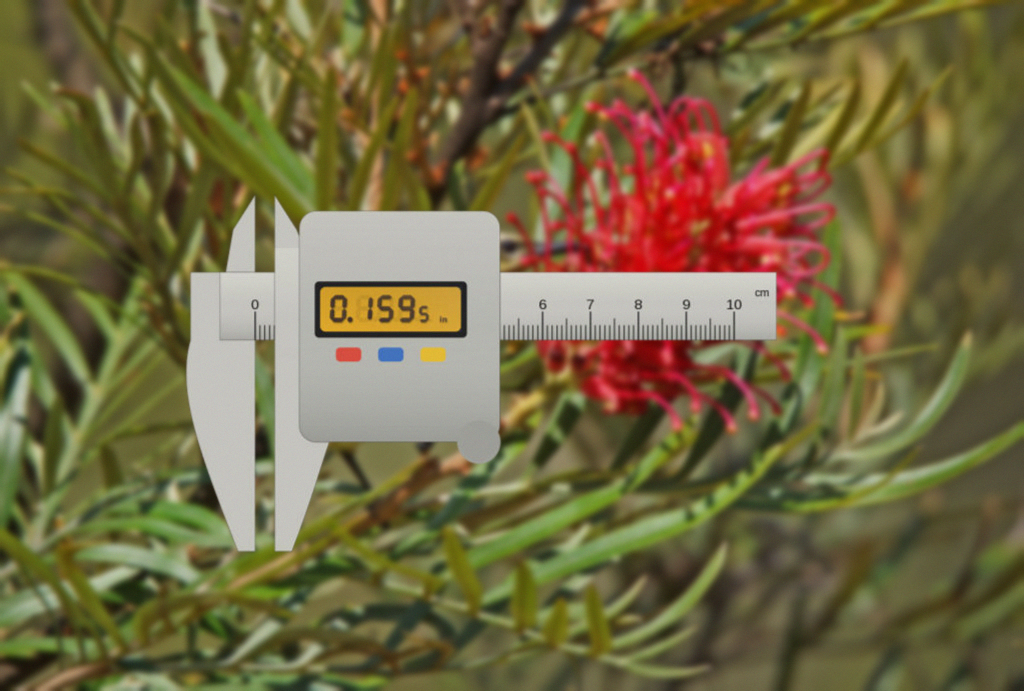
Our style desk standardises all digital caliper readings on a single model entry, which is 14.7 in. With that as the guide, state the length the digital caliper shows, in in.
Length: 0.1595 in
